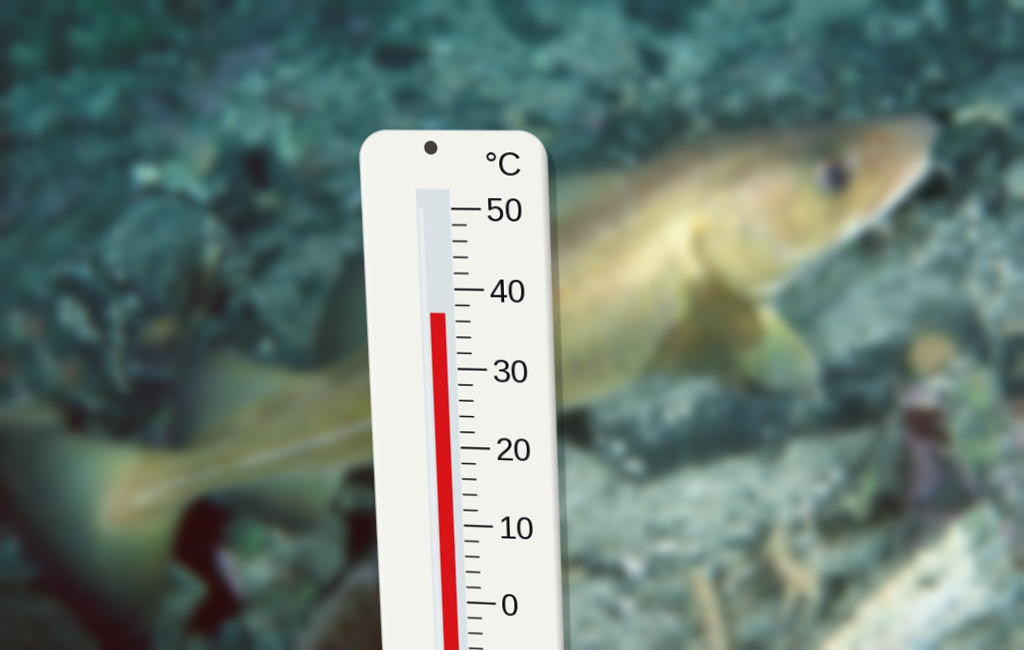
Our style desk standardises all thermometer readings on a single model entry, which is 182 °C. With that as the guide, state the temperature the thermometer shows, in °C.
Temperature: 37 °C
